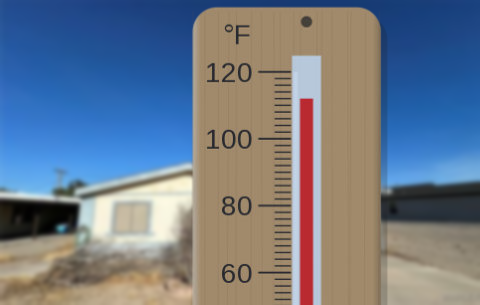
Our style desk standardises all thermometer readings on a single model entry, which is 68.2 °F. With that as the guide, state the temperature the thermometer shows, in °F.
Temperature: 112 °F
